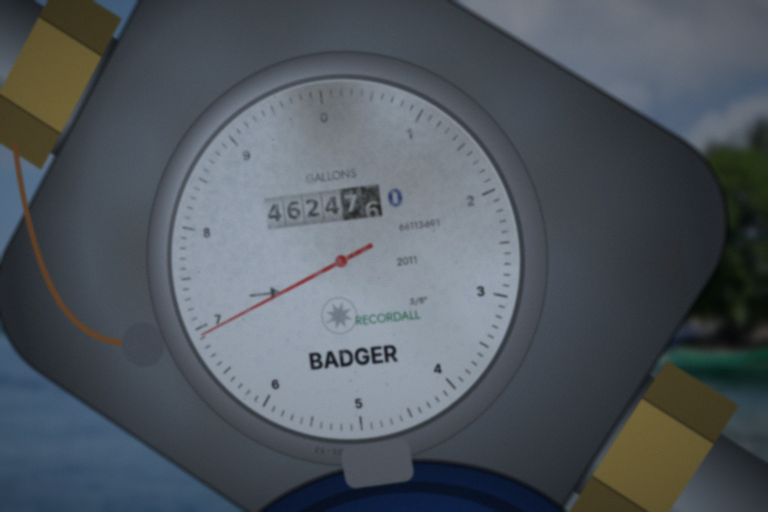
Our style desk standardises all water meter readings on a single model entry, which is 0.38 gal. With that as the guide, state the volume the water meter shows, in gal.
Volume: 4624756.9 gal
